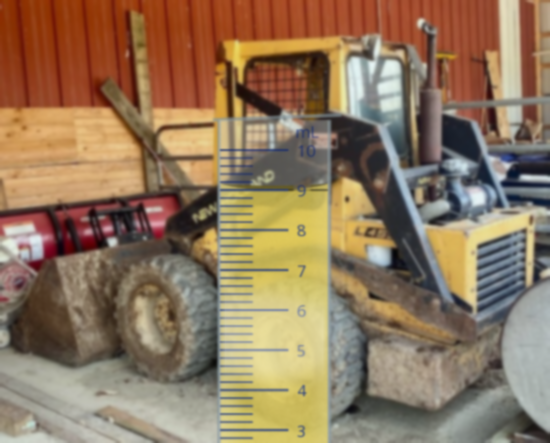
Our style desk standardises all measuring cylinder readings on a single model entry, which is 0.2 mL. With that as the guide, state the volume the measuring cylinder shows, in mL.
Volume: 9 mL
